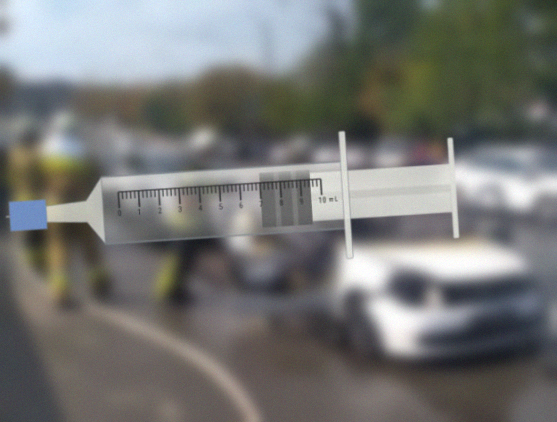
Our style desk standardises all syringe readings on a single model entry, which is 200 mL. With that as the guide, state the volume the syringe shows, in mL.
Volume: 7 mL
